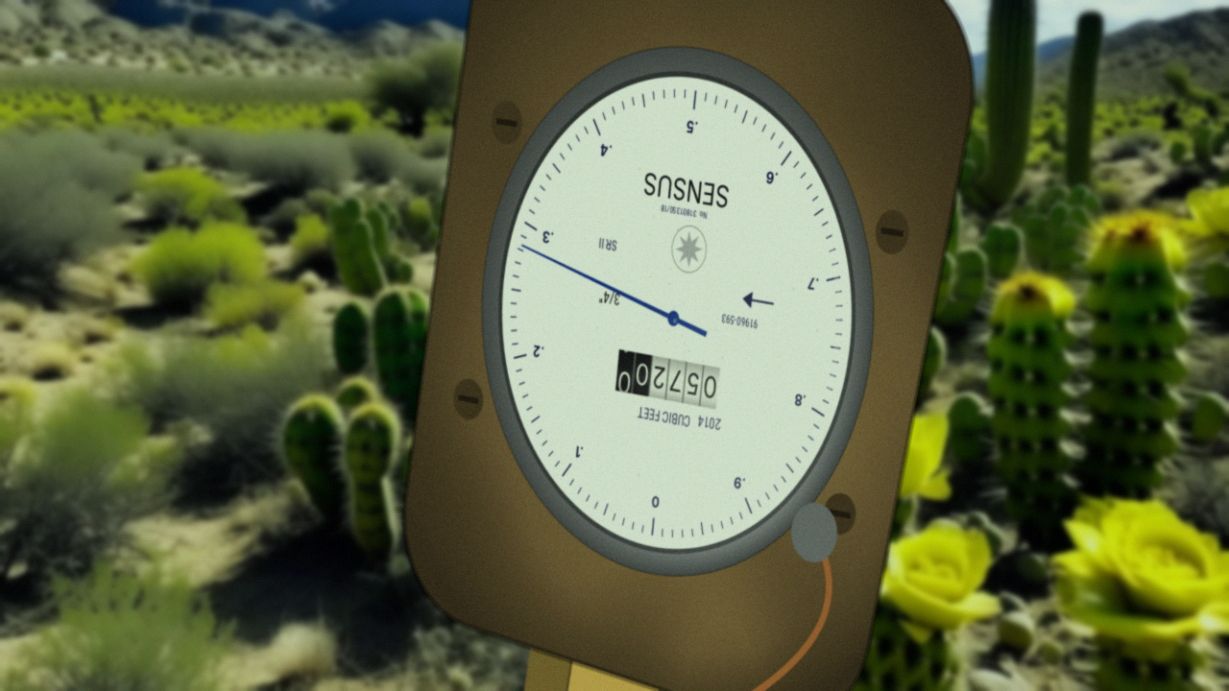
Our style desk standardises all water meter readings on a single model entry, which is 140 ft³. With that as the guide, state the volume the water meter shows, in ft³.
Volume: 57200.28 ft³
